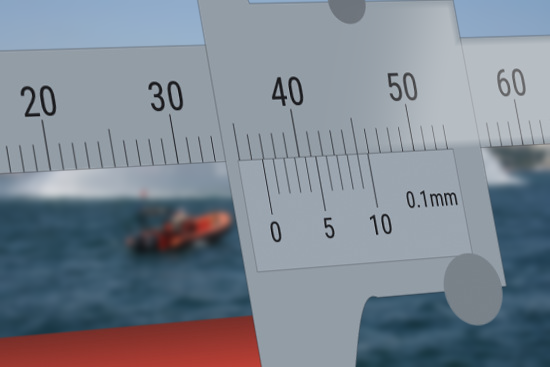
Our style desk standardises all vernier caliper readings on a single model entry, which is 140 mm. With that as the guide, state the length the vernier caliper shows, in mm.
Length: 36.9 mm
